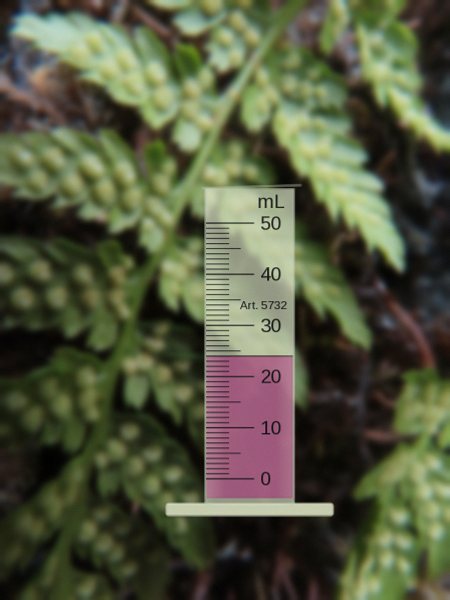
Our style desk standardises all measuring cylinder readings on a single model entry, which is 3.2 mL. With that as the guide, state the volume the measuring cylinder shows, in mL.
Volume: 24 mL
